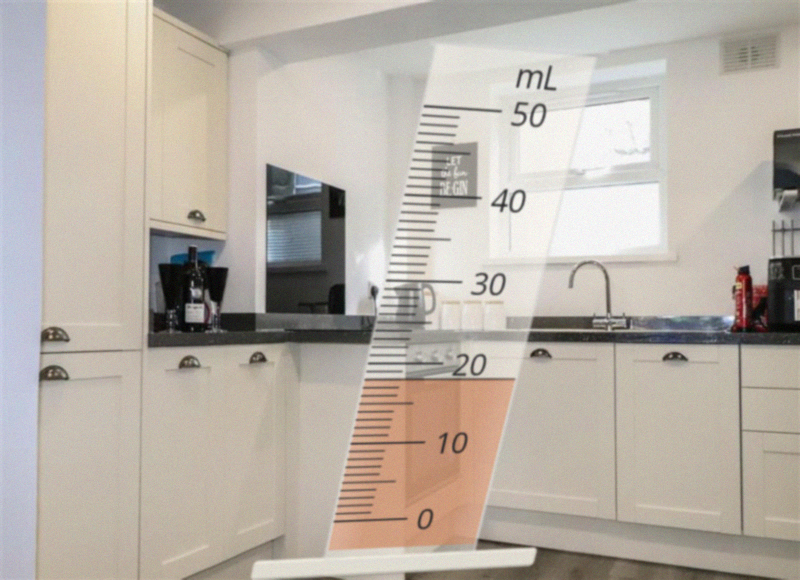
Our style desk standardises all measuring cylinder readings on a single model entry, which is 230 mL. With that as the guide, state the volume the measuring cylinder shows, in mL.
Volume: 18 mL
